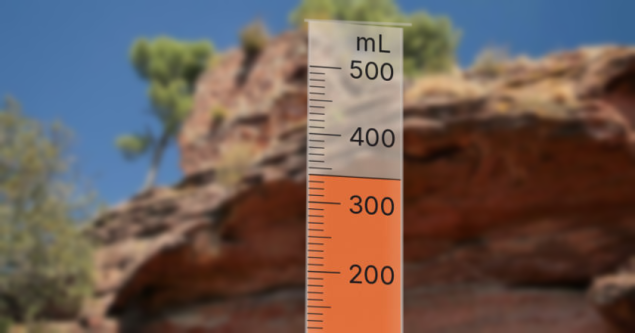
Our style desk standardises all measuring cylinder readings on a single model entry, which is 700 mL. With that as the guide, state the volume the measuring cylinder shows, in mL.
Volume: 340 mL
